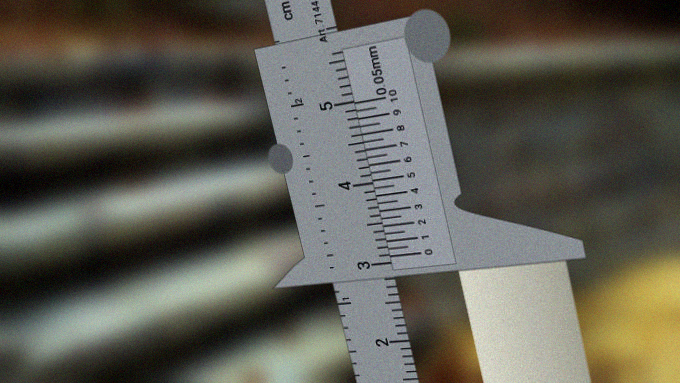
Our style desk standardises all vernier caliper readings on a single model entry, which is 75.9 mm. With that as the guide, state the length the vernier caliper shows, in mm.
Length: 30.8 mm
